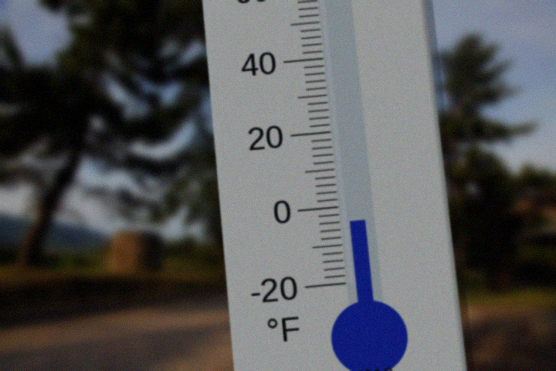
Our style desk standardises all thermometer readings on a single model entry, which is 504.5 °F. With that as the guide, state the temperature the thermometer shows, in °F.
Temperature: -4 °F
